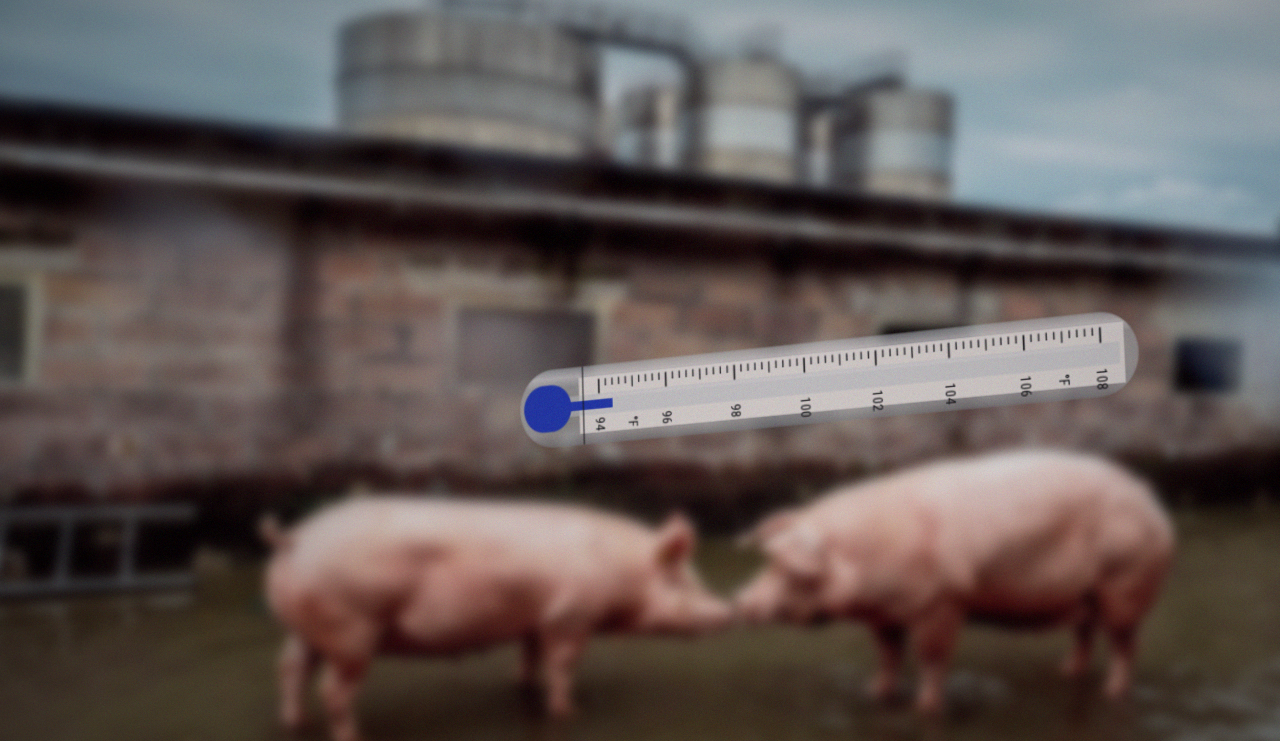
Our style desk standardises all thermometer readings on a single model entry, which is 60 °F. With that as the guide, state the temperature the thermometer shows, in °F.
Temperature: 94.4 °F
